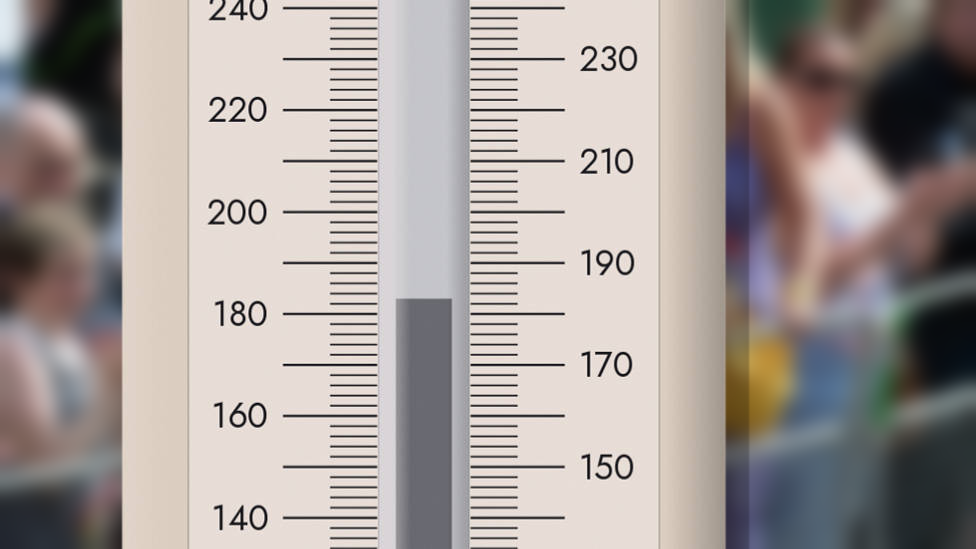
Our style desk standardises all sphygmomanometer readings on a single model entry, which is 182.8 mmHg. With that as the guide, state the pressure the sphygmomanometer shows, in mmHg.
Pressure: 183 mmHg
